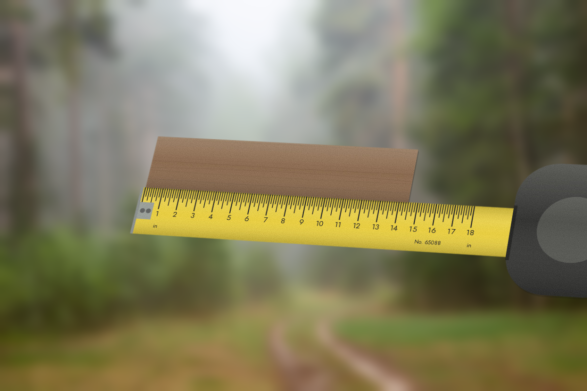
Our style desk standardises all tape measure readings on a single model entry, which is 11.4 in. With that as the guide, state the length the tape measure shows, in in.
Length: 14.5 in
